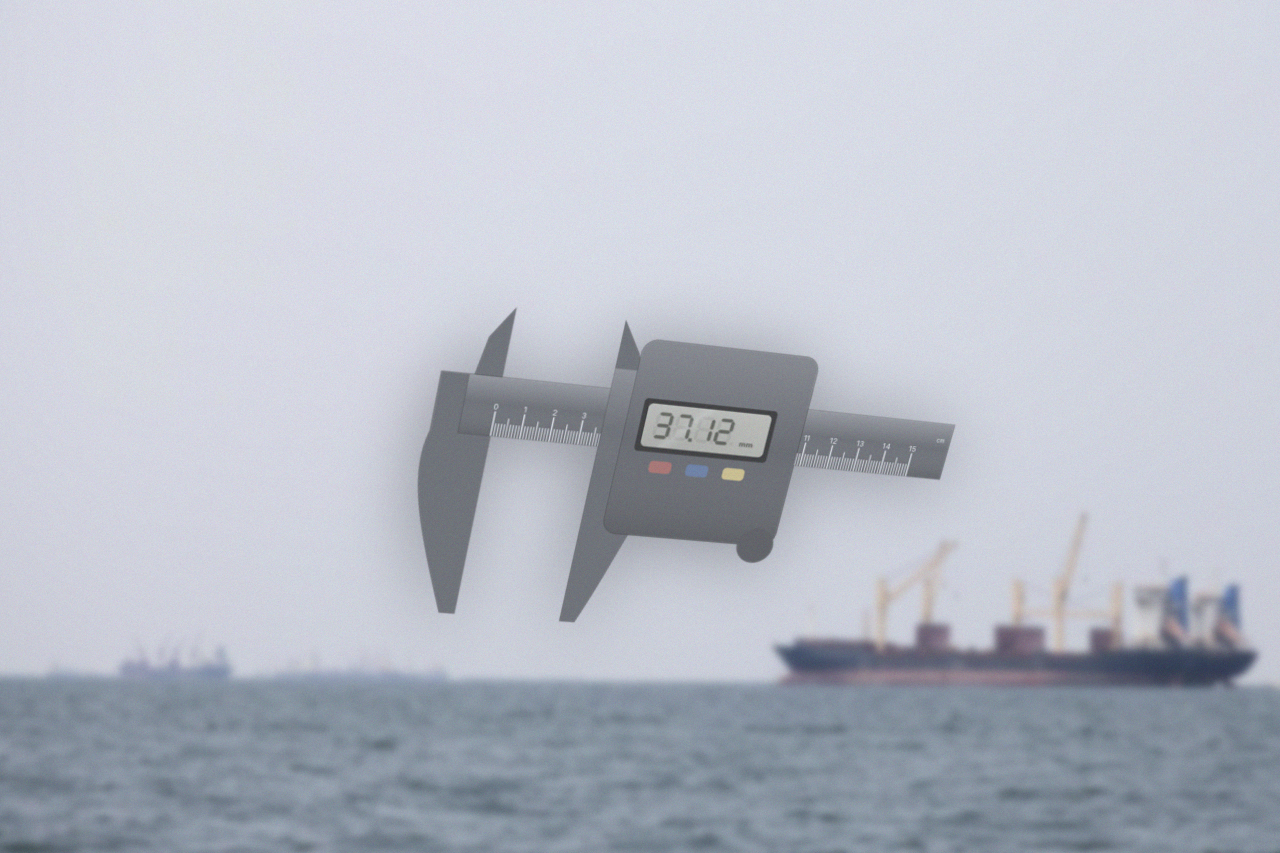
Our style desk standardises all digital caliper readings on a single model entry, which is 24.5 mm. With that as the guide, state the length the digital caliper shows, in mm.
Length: 37.12 mm
